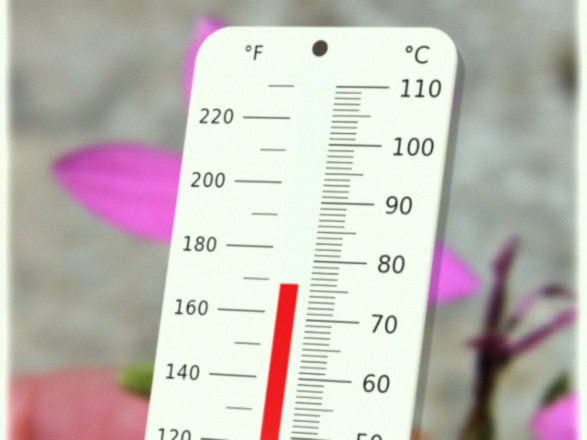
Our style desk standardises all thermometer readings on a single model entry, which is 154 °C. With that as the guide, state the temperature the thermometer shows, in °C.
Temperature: 76 °C
